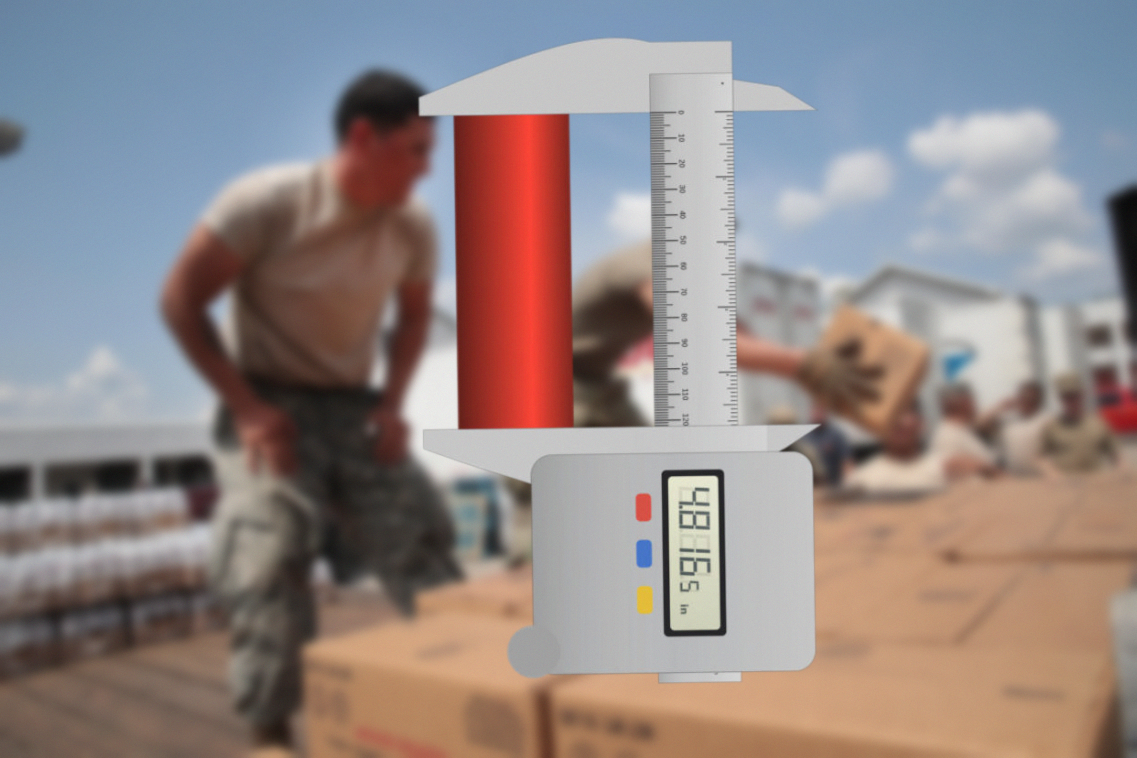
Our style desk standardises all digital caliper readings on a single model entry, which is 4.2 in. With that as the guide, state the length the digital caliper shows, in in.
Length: 4.8165 in
